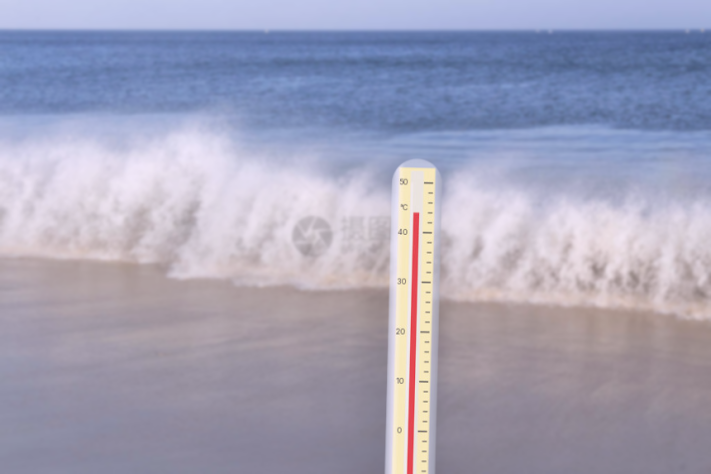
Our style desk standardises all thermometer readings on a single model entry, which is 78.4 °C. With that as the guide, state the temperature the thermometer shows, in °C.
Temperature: 44 °C
